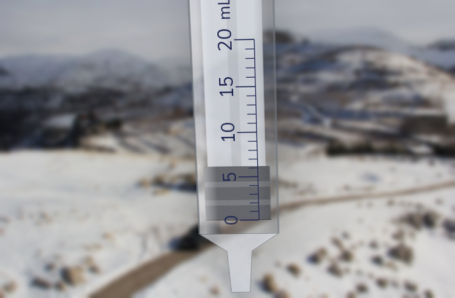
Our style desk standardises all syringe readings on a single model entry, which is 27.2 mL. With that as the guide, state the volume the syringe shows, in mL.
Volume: 0 mL
